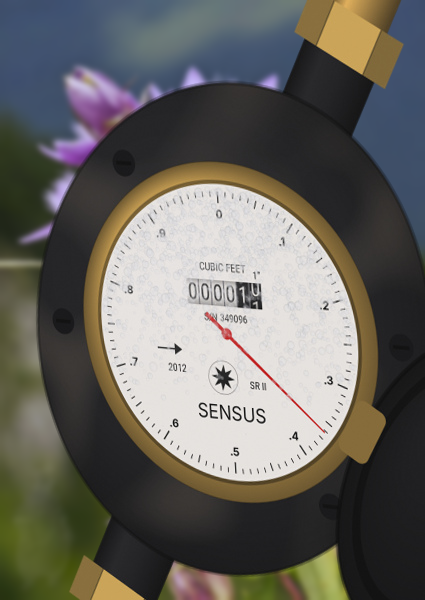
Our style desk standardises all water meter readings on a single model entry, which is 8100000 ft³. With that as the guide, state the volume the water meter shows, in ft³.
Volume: 10.36 ft³
